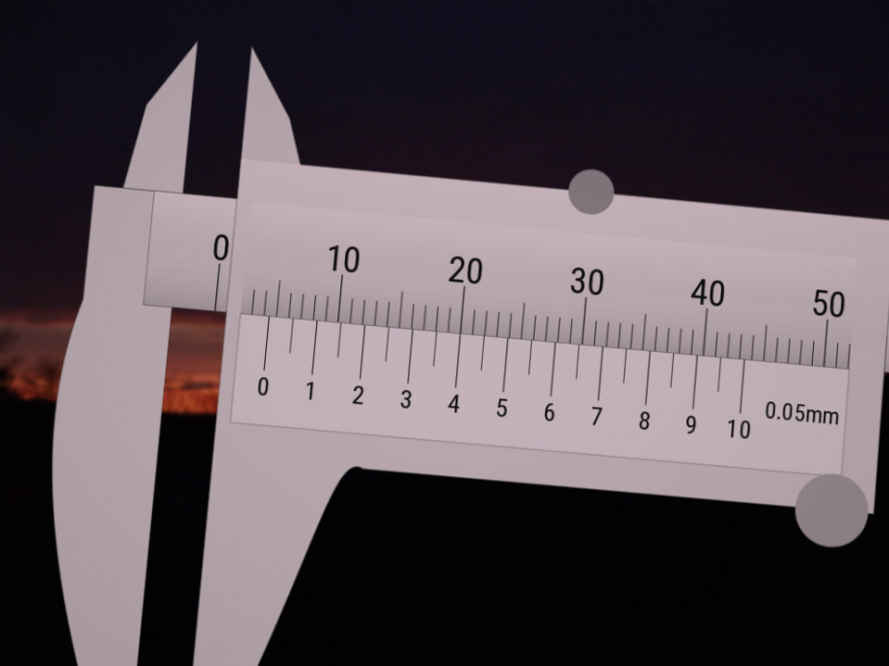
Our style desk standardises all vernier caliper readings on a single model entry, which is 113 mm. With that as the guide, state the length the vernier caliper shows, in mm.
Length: 4.4 mm
